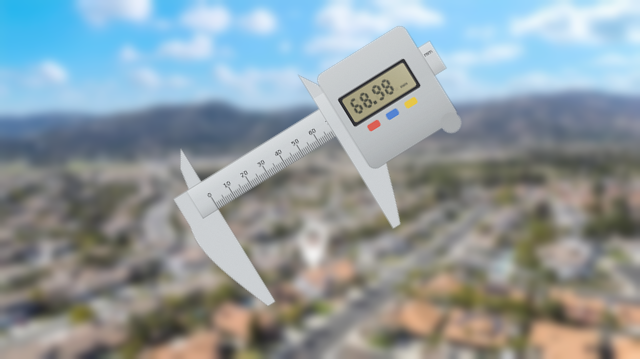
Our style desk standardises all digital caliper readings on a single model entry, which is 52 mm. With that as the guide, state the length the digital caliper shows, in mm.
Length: 68.98 mm
